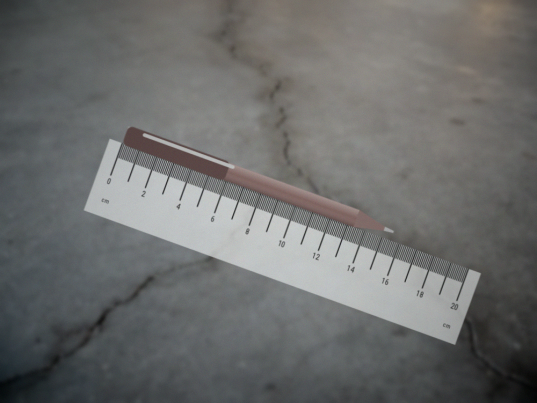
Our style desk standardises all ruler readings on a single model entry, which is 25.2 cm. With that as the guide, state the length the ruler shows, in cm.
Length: 15.5 cm
